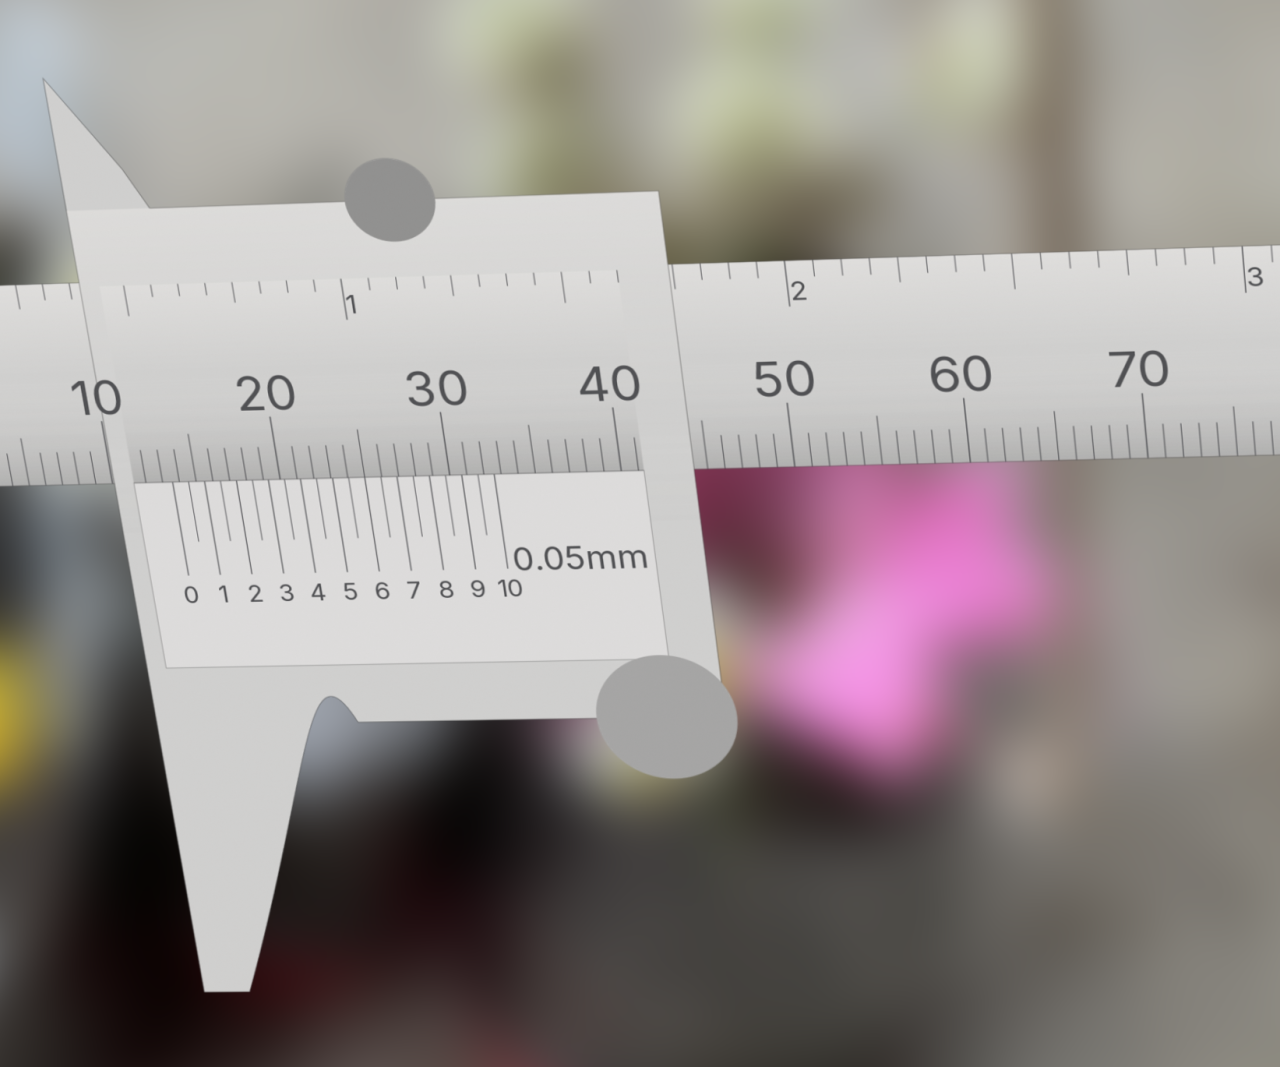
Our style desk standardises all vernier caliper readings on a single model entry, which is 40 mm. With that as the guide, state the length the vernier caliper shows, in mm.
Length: 13.6 mm
